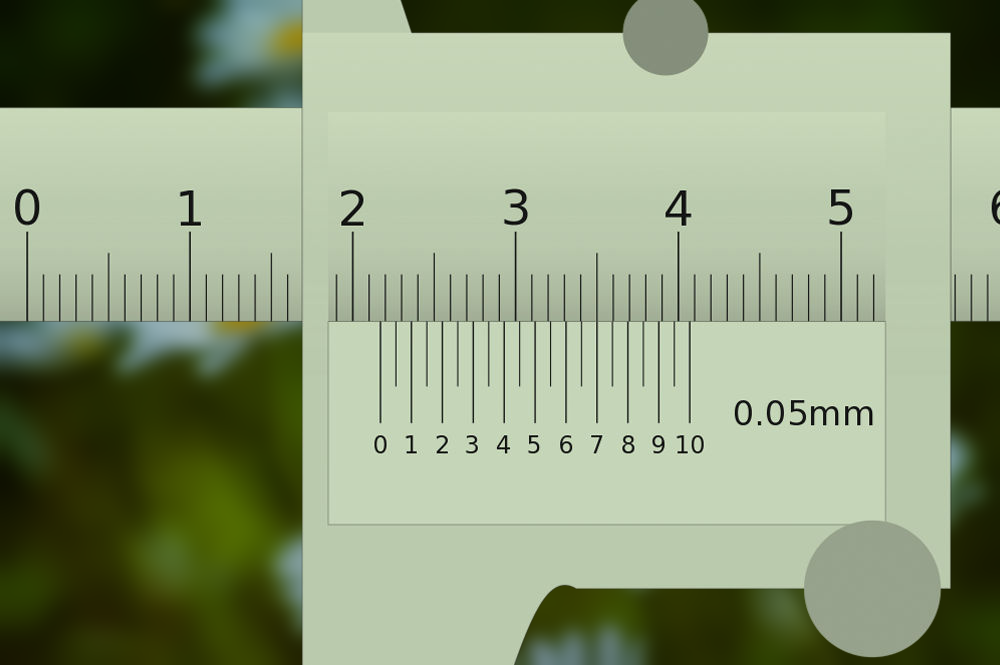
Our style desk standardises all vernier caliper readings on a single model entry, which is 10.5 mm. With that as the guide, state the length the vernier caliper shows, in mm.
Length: 21.7 mm
